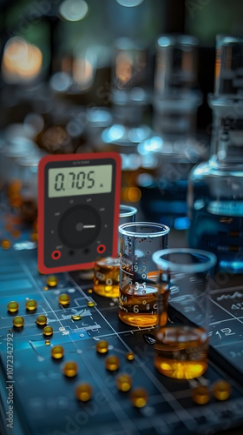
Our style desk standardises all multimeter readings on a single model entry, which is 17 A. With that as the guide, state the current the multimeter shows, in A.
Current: 0.705 A
